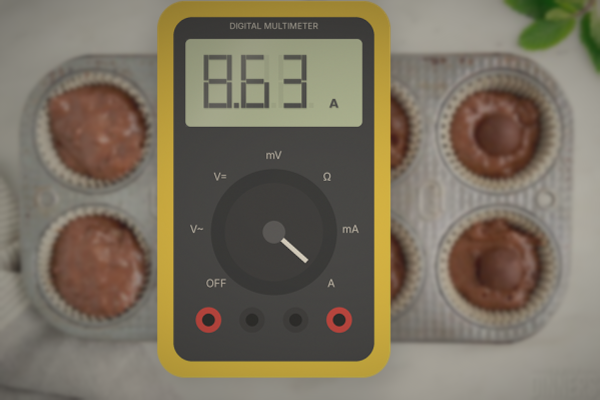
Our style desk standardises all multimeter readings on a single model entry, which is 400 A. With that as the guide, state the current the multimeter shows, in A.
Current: 8.63 A
